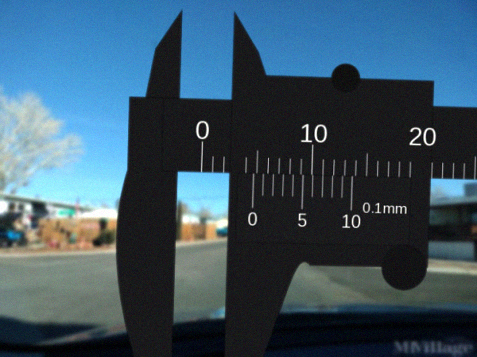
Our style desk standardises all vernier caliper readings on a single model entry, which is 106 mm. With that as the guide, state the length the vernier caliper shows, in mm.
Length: 4.7 mm
